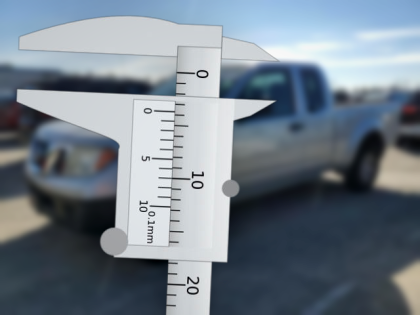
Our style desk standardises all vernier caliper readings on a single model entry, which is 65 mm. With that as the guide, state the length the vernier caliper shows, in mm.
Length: 3.7 mm
